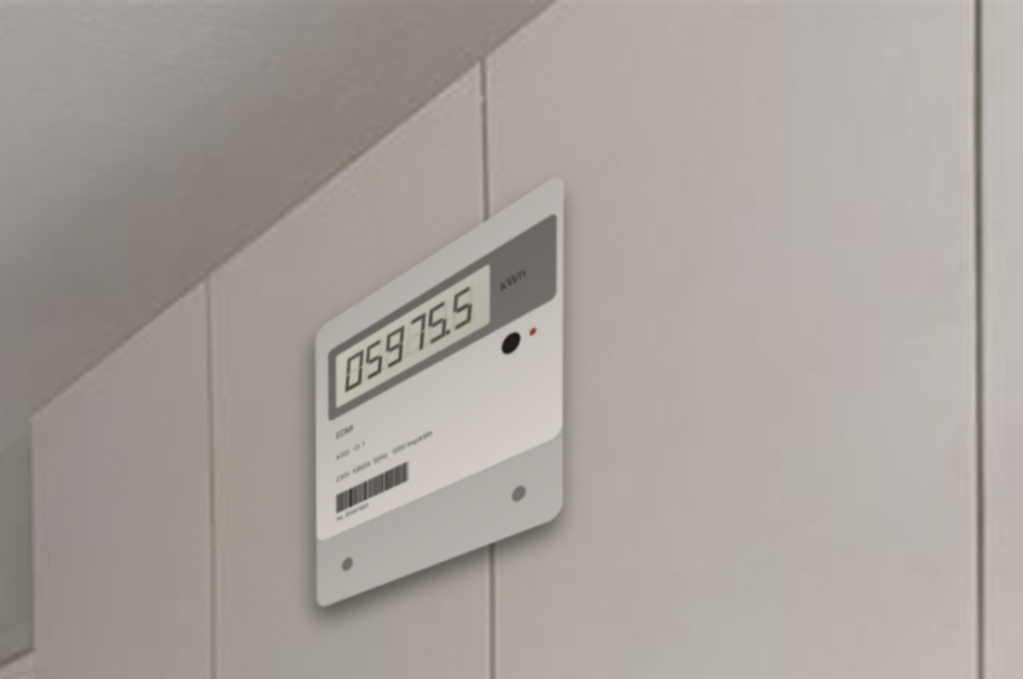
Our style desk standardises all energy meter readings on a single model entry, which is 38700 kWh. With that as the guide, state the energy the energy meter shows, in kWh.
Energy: 5975.5 kWh
